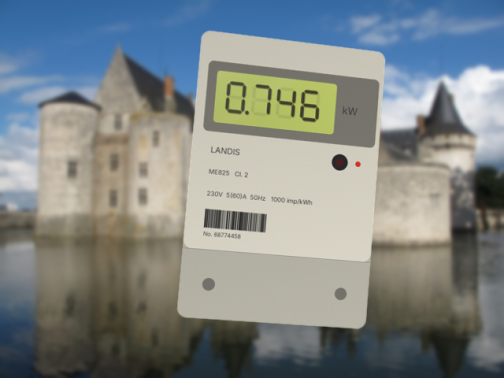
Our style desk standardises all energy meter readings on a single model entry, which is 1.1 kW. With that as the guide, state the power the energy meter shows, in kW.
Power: 0.746 kW
